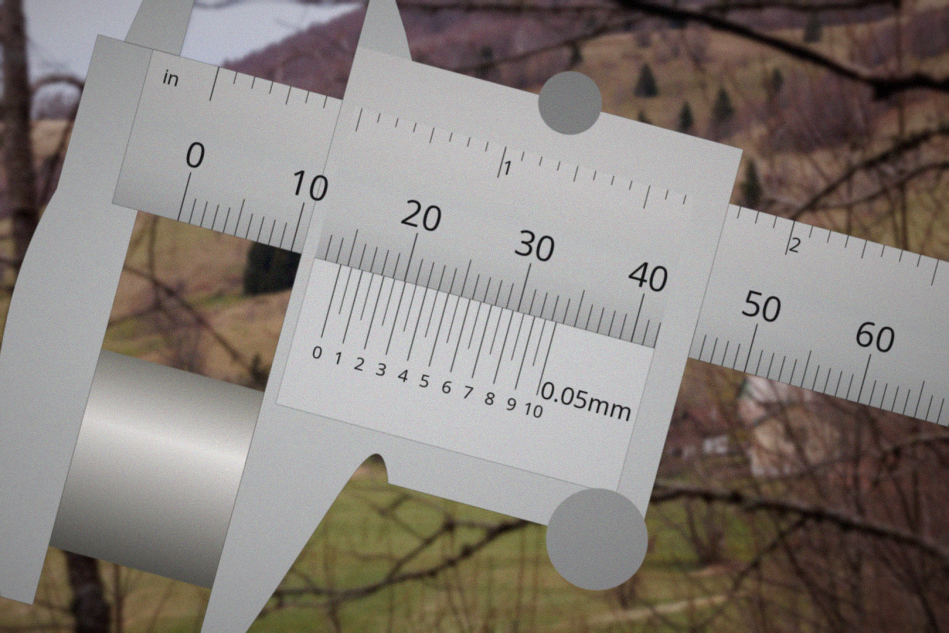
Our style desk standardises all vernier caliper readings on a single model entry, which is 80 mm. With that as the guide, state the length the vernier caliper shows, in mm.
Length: 14.4 mm
